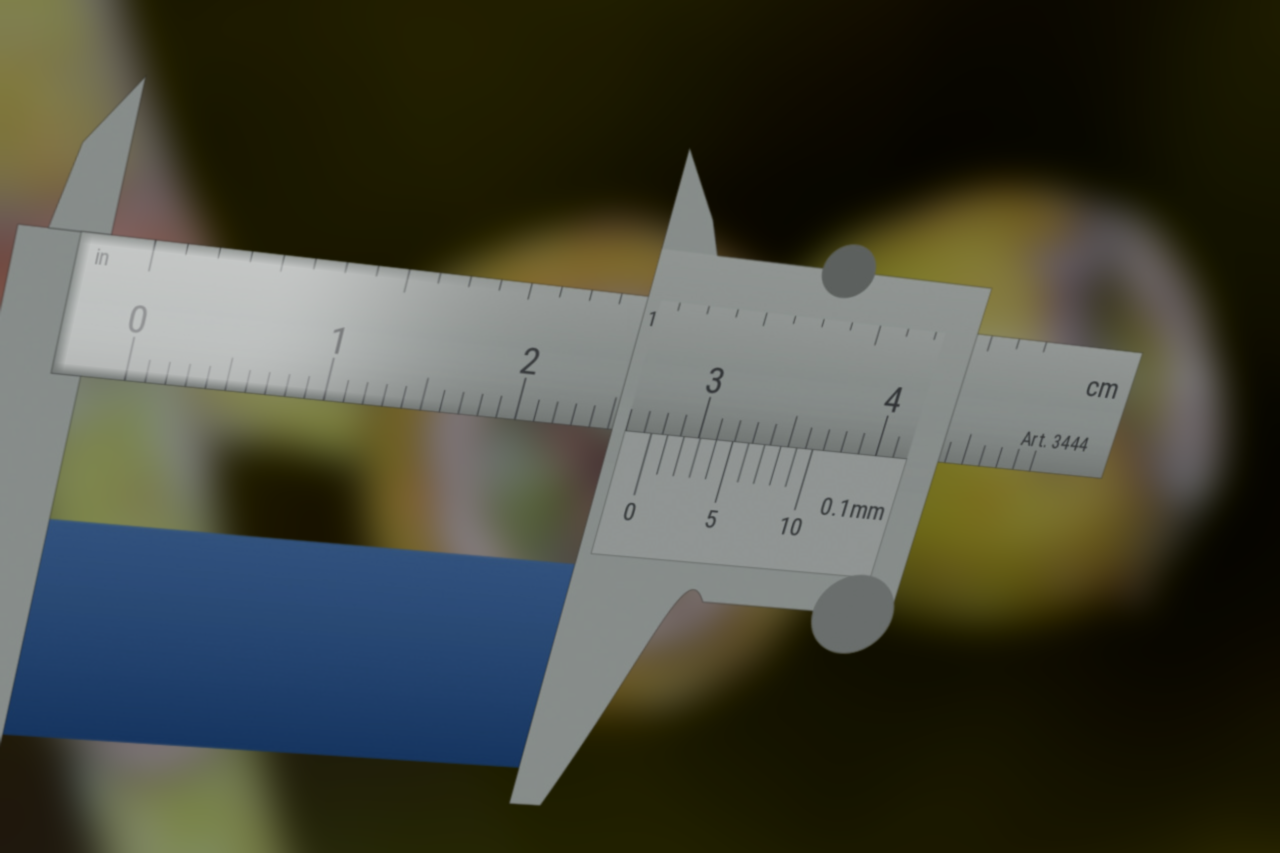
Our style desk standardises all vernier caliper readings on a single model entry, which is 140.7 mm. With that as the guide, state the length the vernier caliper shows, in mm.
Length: 27.4 mm
